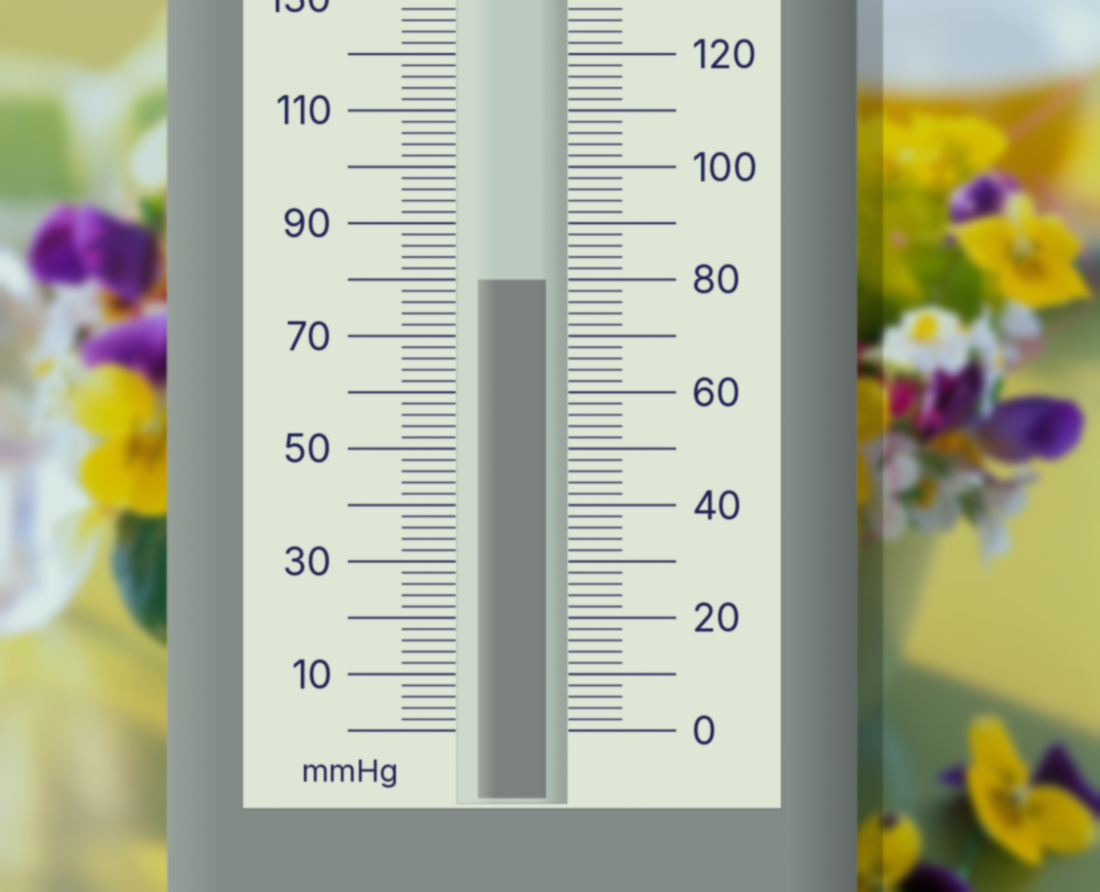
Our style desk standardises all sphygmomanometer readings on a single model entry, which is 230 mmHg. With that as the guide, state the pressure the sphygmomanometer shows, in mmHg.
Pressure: 80 mmHg
